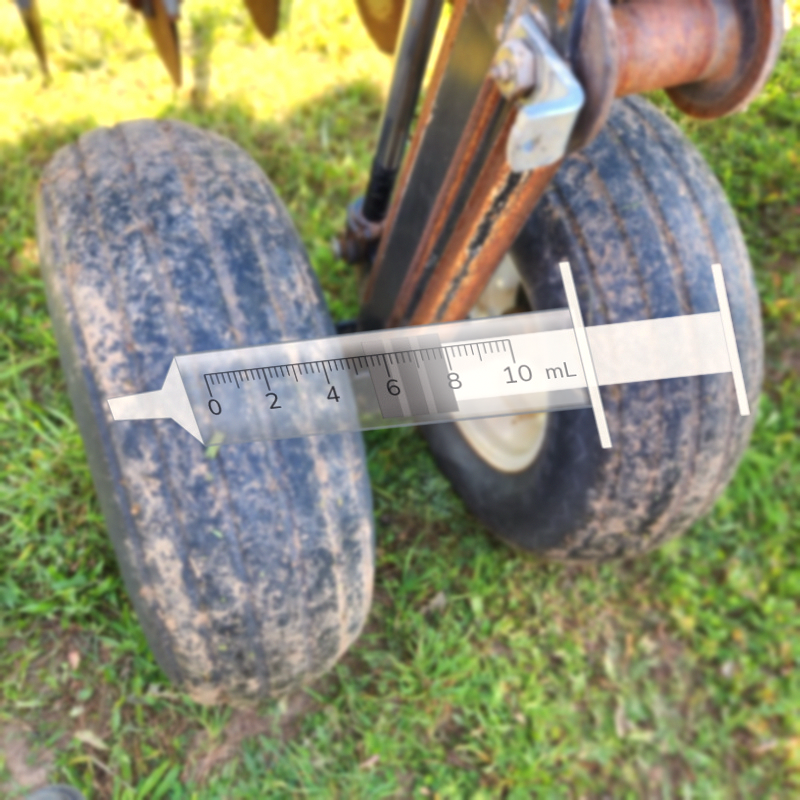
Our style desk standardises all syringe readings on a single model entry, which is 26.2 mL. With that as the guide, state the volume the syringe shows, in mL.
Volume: 5.4 mL
